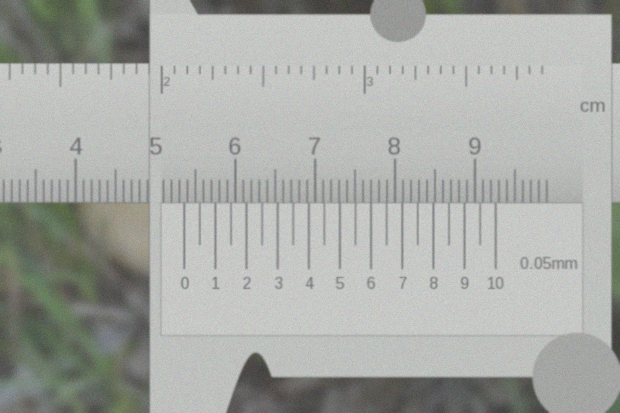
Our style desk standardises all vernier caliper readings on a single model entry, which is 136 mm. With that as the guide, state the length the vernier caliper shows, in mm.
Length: 53.6 mm
